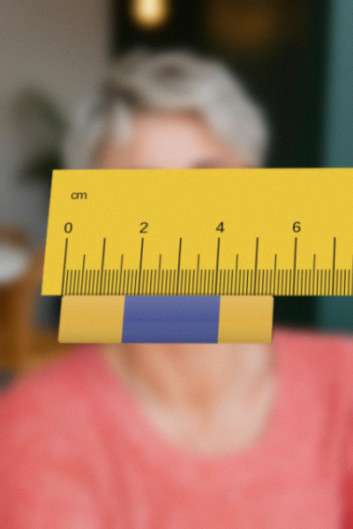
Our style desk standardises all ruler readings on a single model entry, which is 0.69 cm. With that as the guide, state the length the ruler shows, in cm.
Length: 5.5 cm
